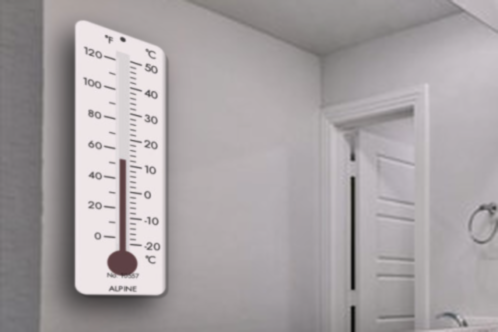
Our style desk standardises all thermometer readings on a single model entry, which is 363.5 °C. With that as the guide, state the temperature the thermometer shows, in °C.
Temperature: 12 °C
